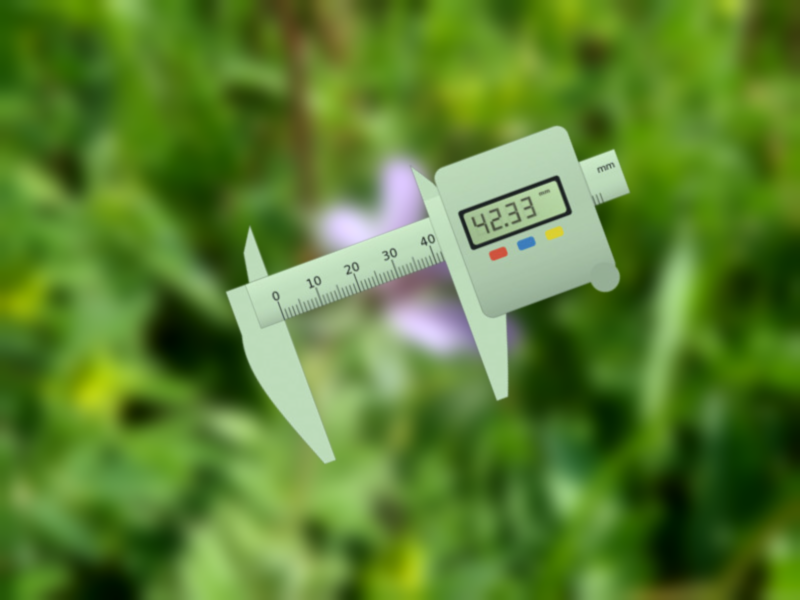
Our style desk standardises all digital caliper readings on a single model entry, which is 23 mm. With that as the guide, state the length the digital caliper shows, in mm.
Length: 42.33 mm
